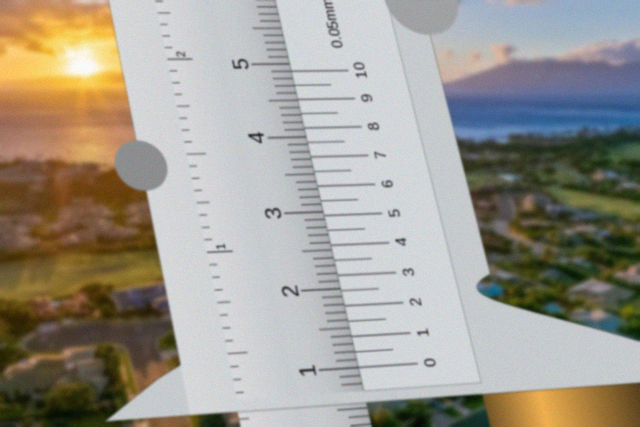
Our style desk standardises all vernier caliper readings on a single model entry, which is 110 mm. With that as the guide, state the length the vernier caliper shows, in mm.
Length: 10.0 mm
